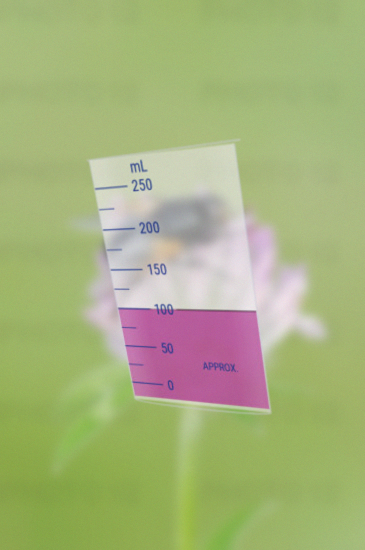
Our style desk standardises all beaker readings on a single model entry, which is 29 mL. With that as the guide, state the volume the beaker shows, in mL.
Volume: 100 mL
